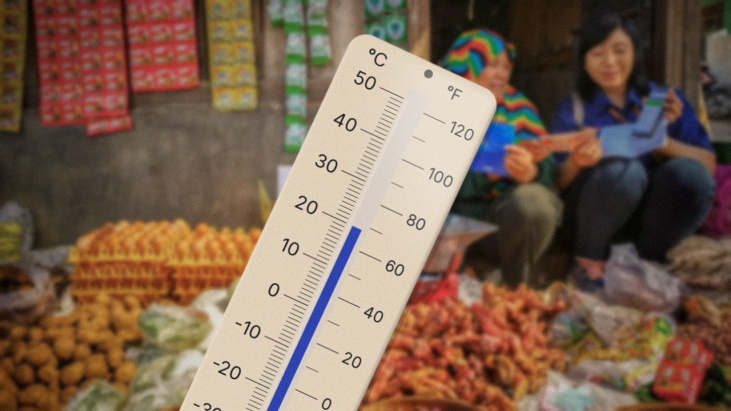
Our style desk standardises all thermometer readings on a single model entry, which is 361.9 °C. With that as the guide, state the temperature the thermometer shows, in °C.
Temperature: 20 °C
